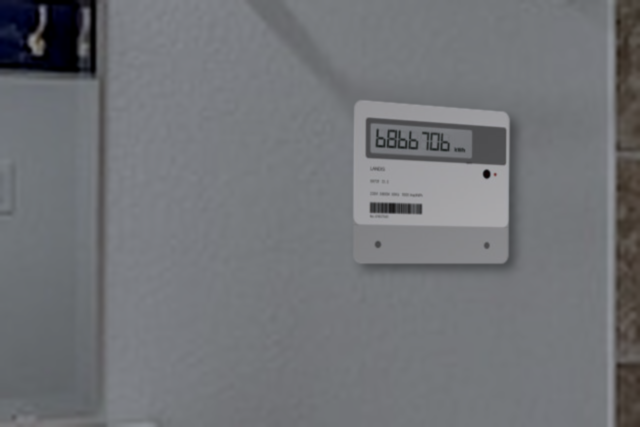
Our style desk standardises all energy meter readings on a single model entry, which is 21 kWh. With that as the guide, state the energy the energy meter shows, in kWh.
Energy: 6866706 kWh
